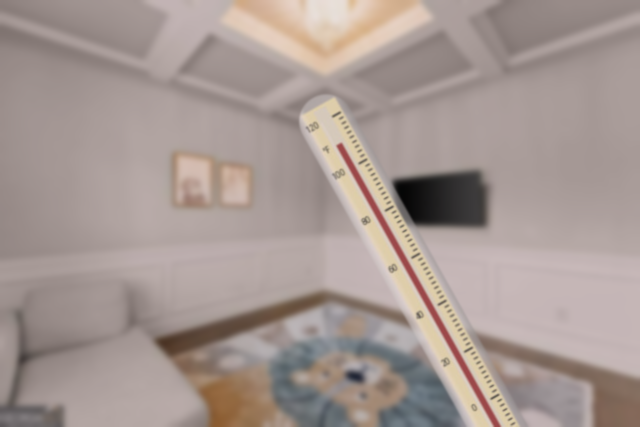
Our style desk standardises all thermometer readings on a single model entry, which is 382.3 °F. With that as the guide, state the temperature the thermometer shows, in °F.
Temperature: 110 °F
